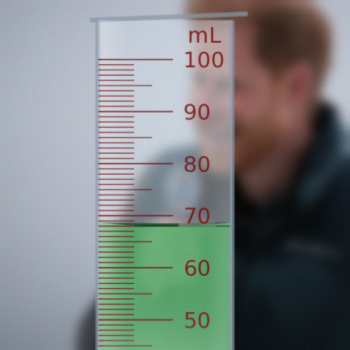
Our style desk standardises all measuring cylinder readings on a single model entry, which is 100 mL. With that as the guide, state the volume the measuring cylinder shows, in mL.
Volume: 68 mL
